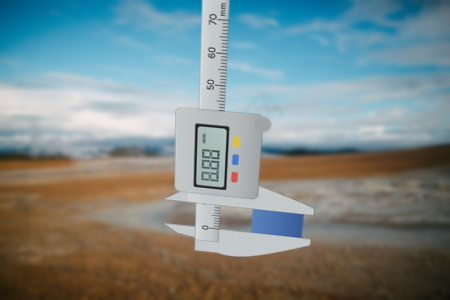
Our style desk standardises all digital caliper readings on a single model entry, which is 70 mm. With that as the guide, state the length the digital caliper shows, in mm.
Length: 8.88 mm
